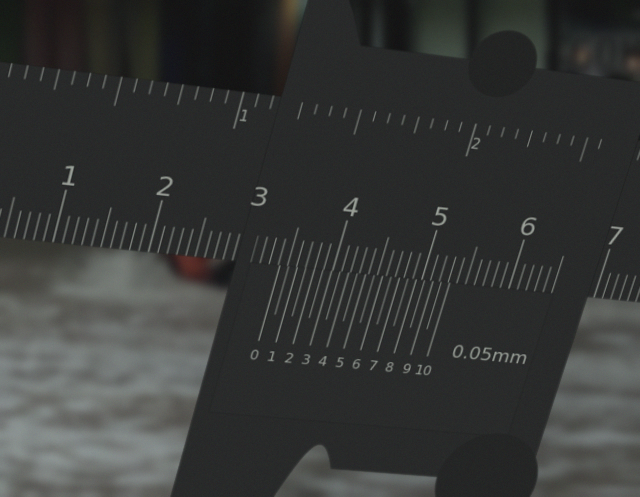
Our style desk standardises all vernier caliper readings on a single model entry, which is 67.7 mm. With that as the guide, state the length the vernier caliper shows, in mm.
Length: 34.2 mm
